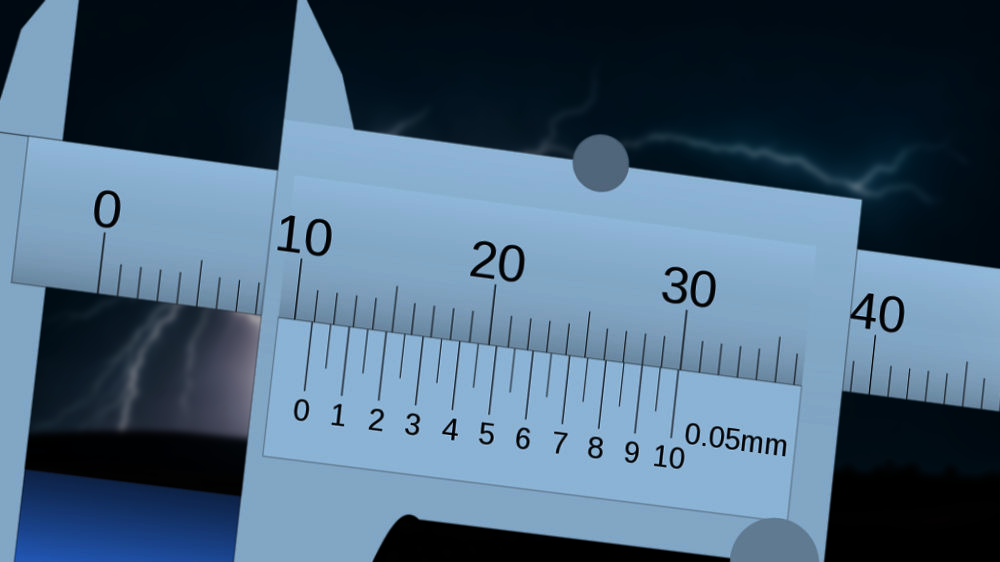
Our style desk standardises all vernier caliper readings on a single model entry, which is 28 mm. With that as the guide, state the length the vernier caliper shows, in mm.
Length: 10.9 mm
